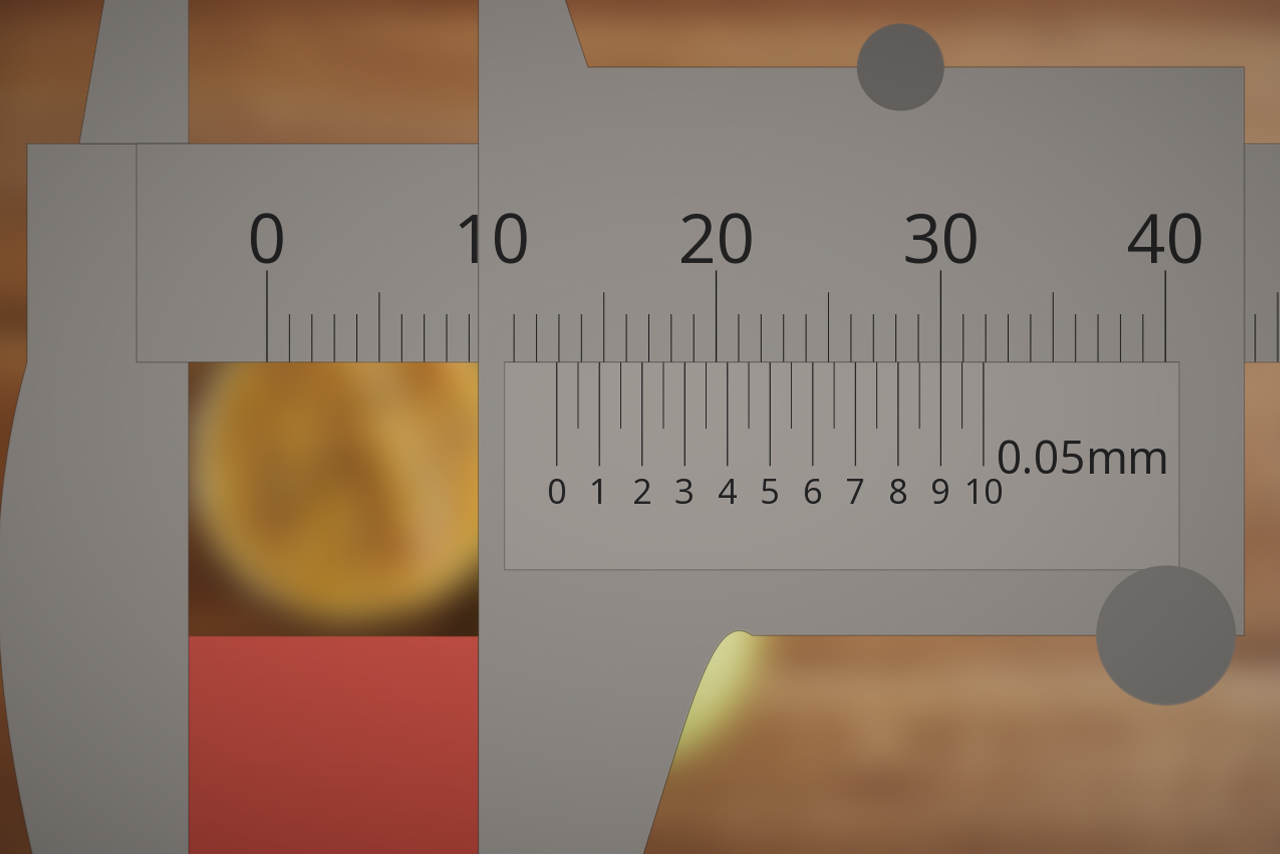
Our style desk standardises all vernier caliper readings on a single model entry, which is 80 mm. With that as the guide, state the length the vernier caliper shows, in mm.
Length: 12.9 mm
